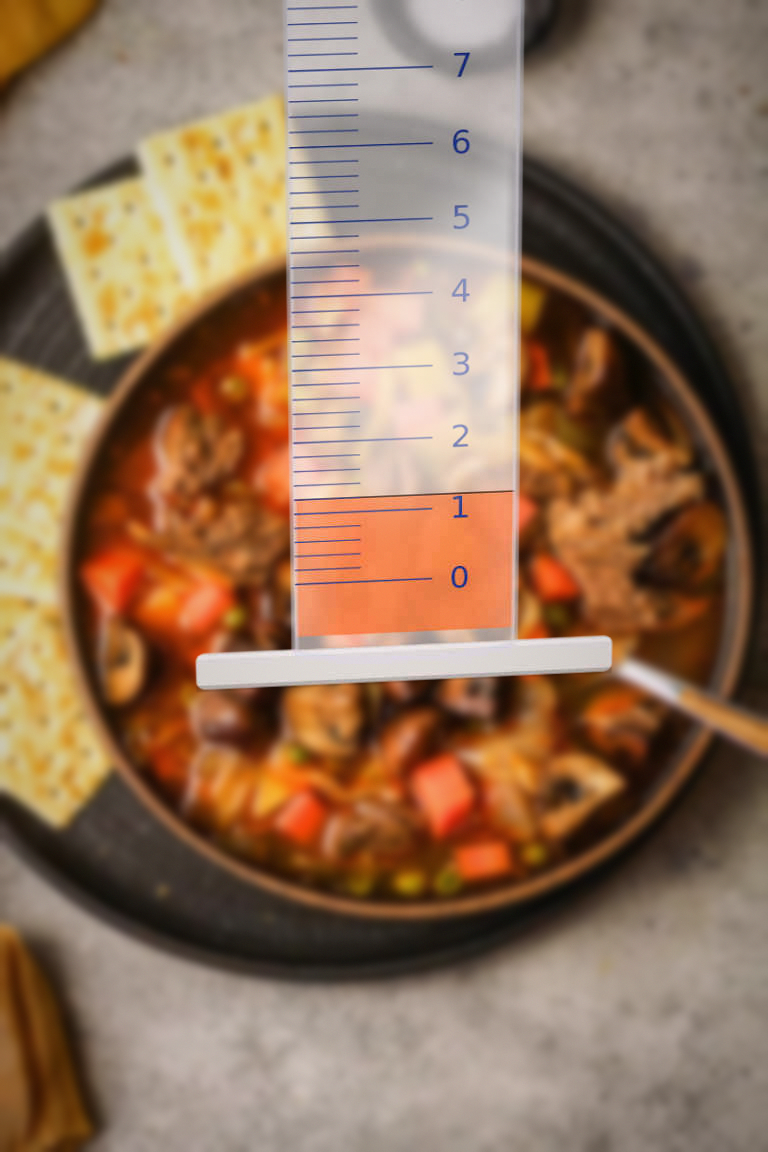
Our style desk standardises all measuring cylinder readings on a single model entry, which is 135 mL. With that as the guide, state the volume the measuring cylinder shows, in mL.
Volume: 1.2 mL
